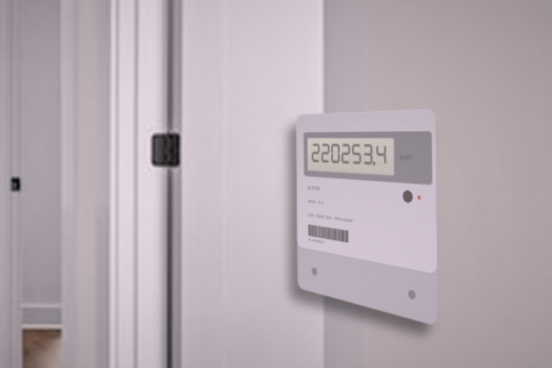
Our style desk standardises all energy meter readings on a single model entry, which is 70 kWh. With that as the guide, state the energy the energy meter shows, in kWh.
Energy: 220253.4 kWh
